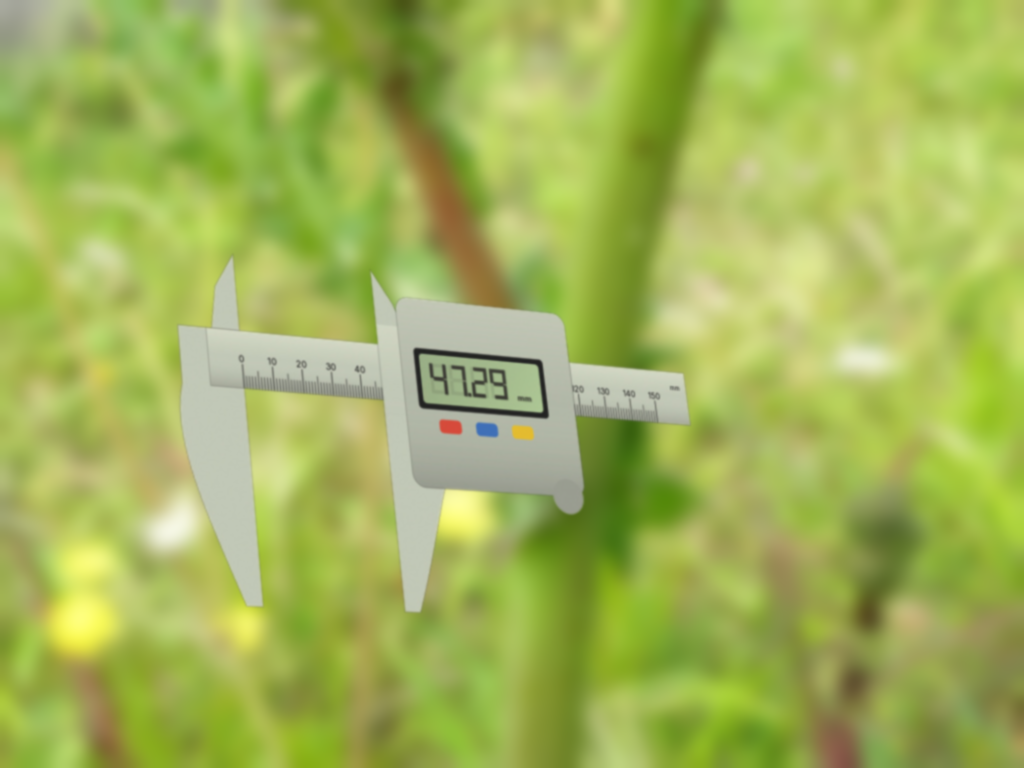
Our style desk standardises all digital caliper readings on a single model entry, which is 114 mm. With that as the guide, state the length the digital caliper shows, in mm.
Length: 47.29 mm
